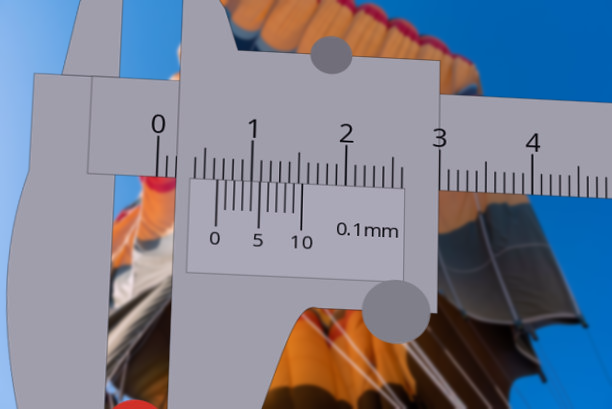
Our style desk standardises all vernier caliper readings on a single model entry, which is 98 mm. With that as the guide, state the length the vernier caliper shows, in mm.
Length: 6.4 mm
